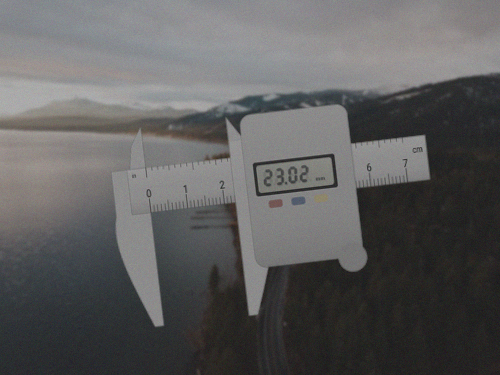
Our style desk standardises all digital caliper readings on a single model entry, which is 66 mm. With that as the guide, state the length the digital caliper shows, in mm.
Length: 23.02 mm
